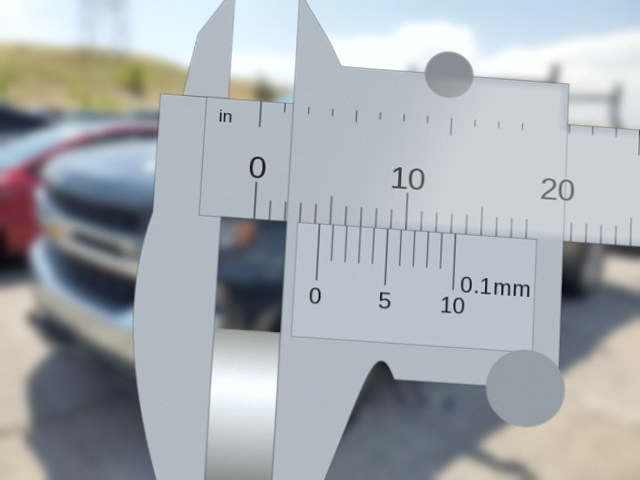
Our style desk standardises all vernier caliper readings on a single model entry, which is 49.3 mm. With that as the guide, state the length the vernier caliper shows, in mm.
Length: 4.3 mm
